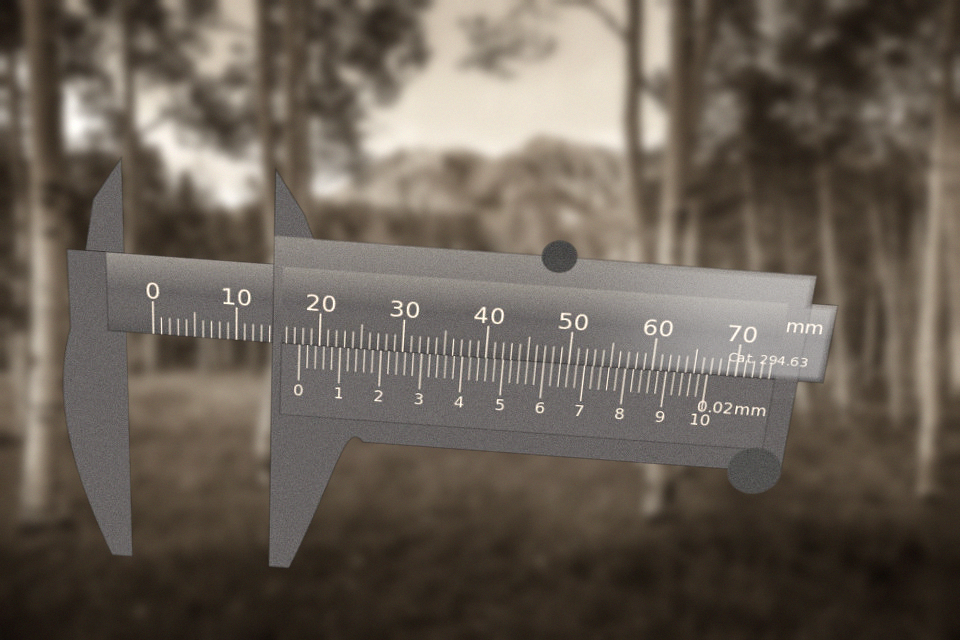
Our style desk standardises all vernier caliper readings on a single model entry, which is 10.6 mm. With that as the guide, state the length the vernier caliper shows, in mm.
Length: 17.6 mm
